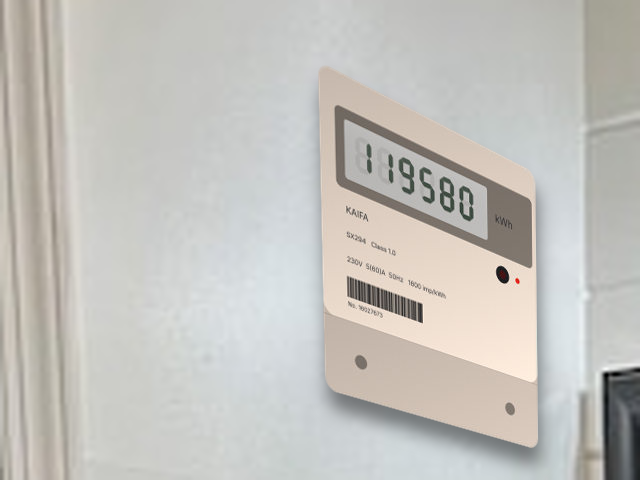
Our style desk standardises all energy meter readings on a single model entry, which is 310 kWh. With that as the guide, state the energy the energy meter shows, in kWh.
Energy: 119580 kWh
